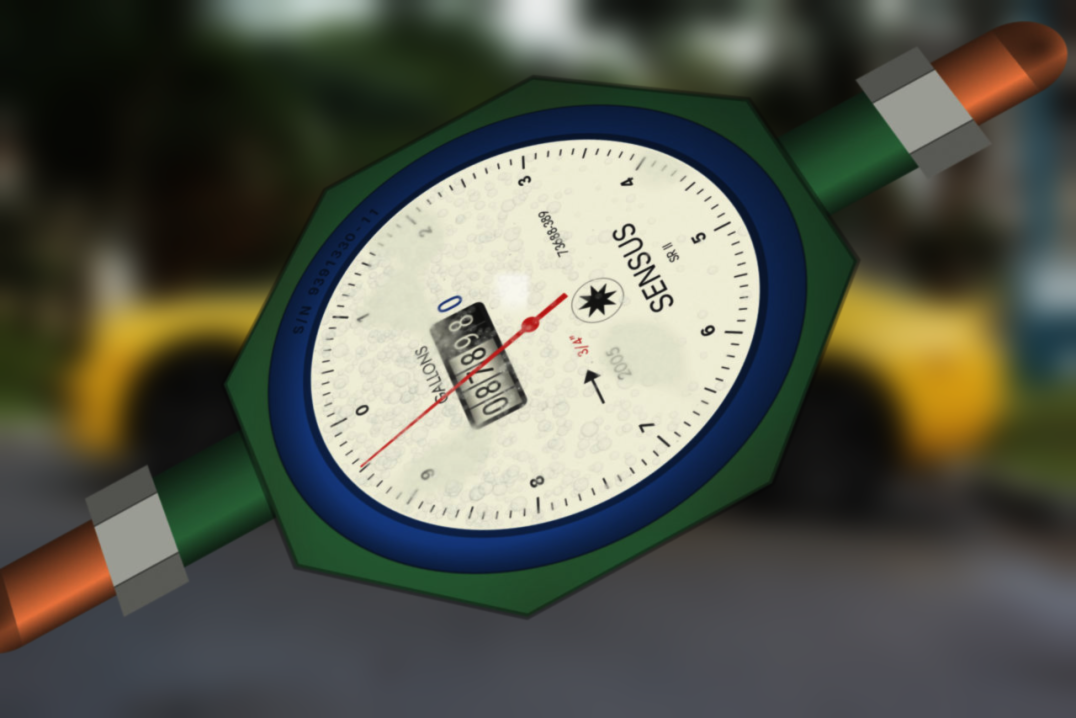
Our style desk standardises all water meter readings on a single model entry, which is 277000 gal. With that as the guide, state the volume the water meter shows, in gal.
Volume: 878979.5 gal
